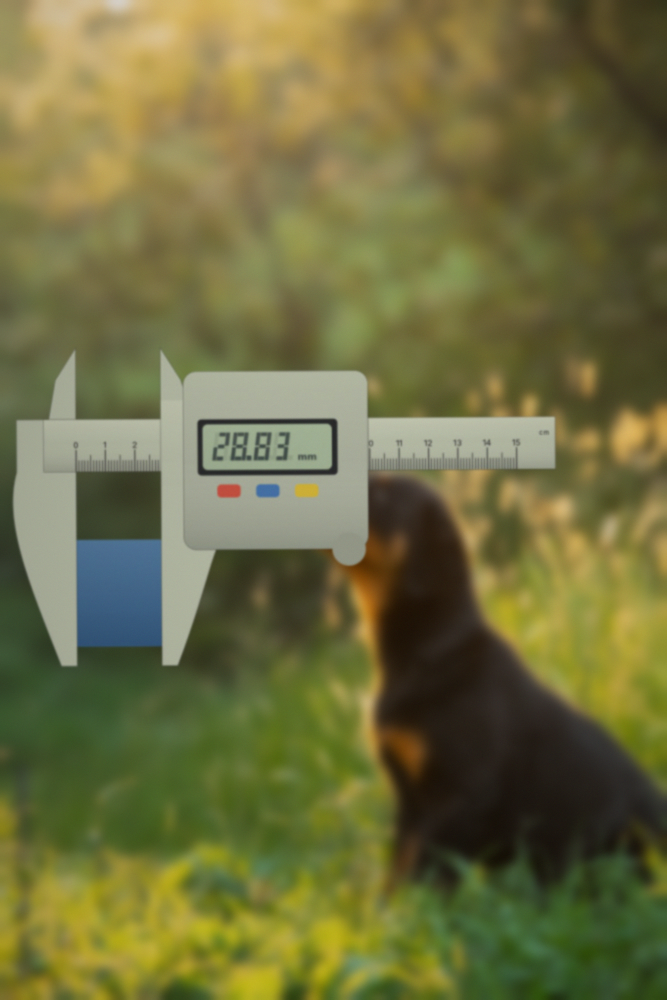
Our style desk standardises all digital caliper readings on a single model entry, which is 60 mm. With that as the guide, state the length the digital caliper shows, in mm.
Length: 28.83 mm
